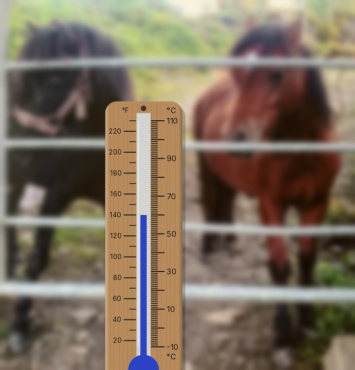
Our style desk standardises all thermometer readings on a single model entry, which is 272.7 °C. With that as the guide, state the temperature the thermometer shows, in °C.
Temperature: 60 °C
